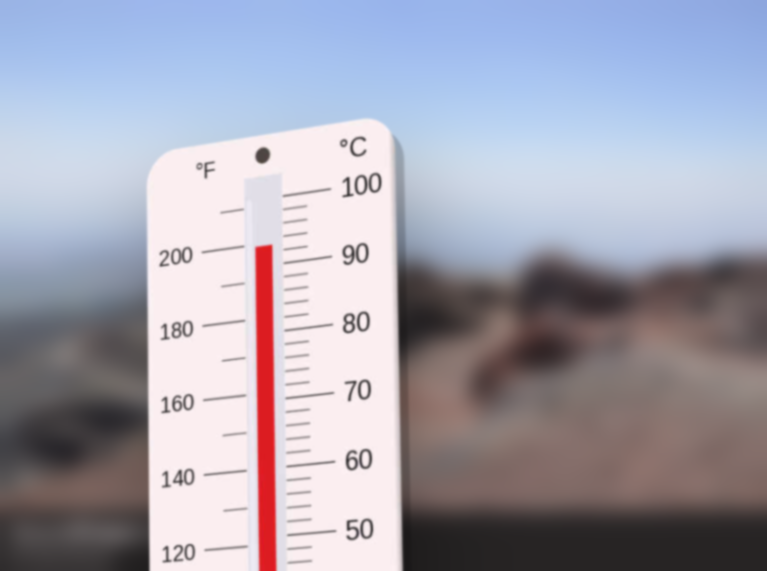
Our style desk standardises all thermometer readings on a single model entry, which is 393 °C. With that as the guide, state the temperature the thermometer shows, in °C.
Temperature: 93 °C
